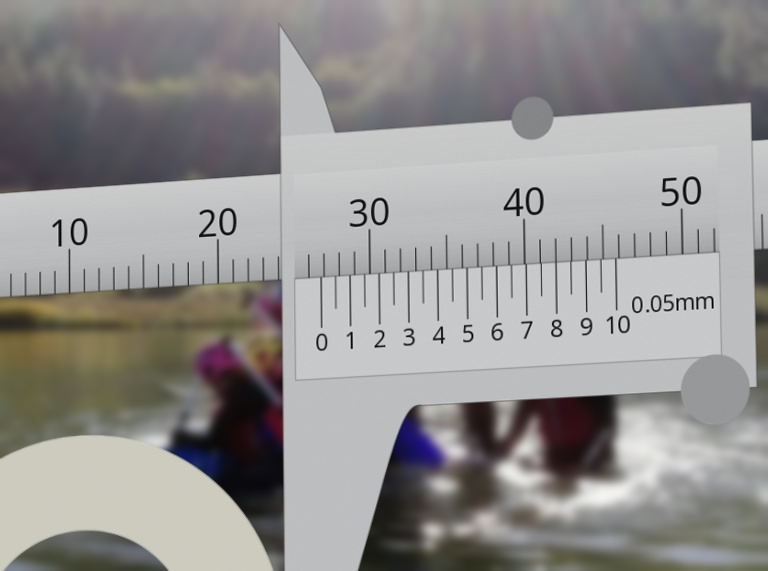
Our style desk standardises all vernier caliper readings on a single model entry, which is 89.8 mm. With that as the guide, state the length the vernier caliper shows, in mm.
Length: 26.8 mm
